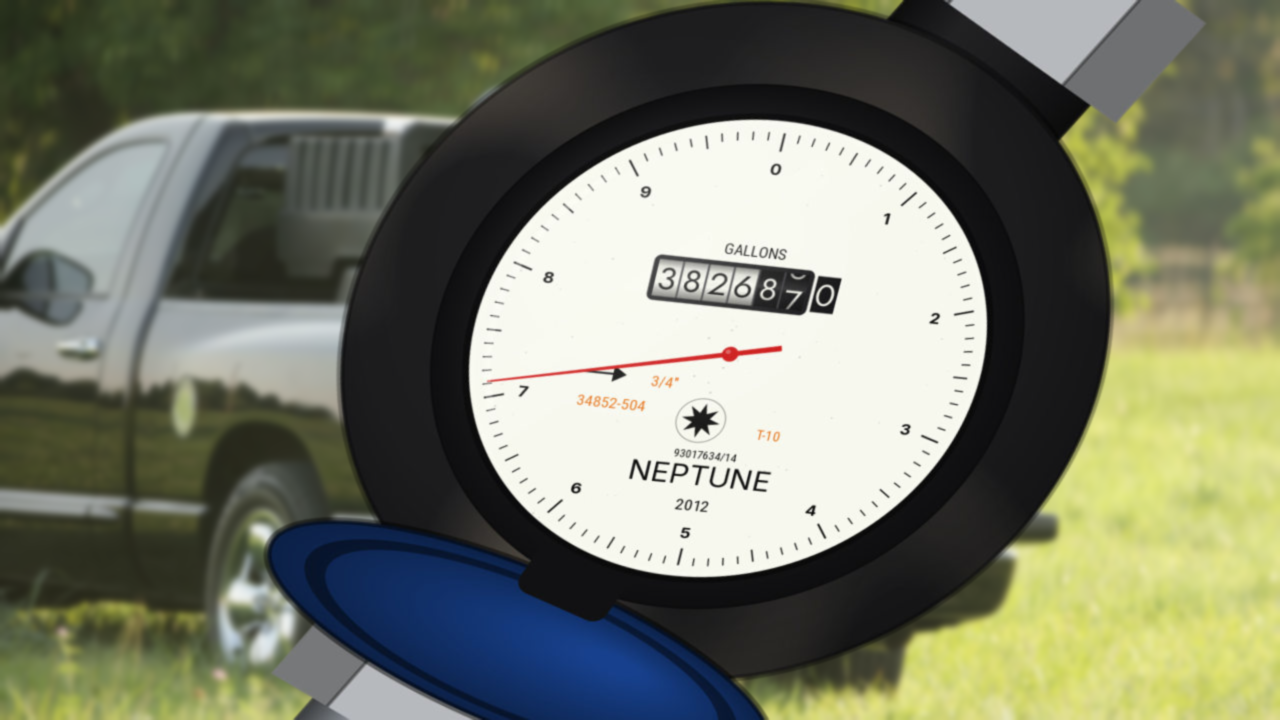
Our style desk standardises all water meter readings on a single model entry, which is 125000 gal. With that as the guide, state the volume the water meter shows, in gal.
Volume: 3826867.1 gal
